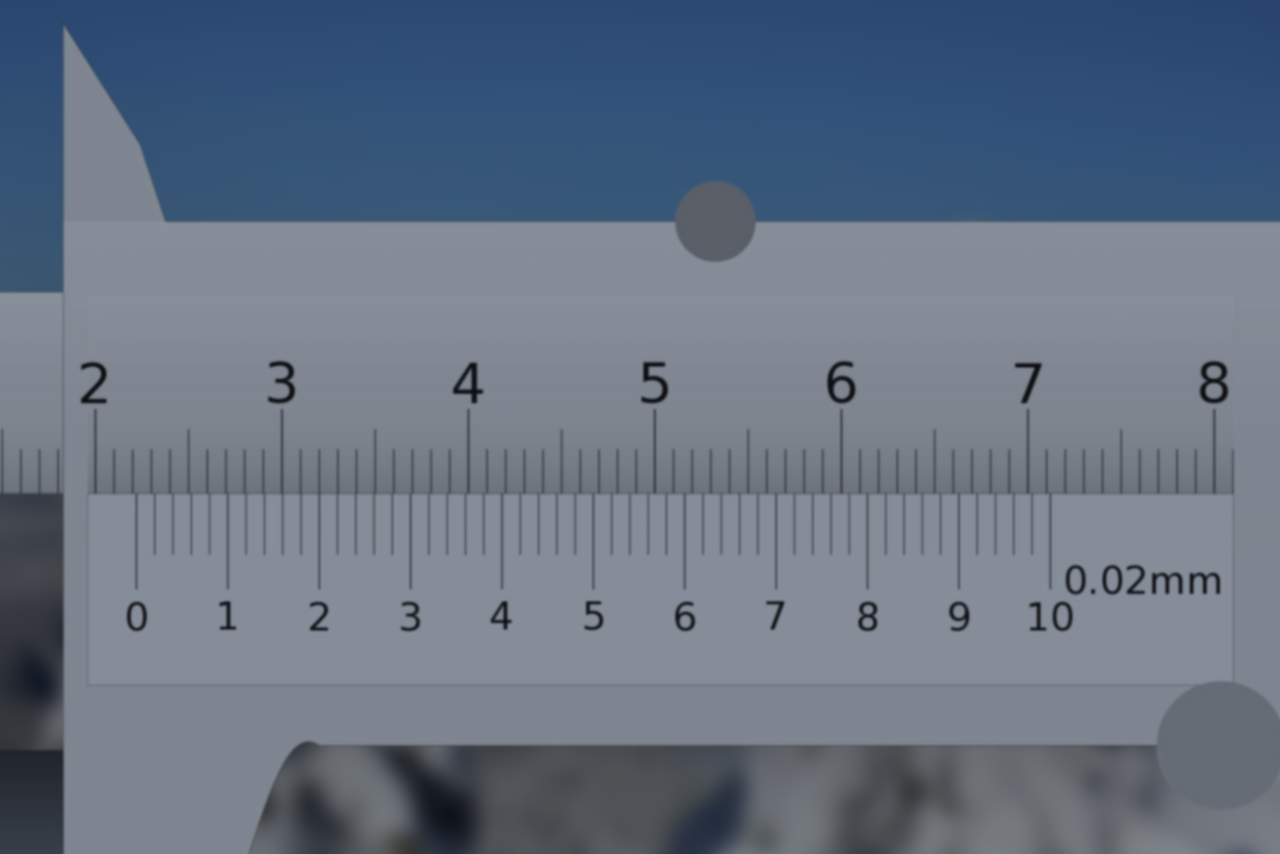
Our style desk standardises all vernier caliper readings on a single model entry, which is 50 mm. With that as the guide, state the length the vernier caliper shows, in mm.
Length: 22.2 mm
